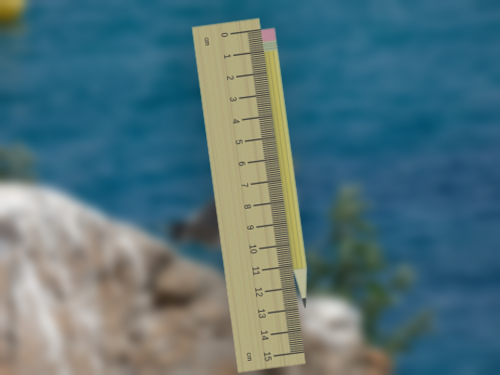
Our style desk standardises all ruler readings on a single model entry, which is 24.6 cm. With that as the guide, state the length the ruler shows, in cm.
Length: 13 cm
